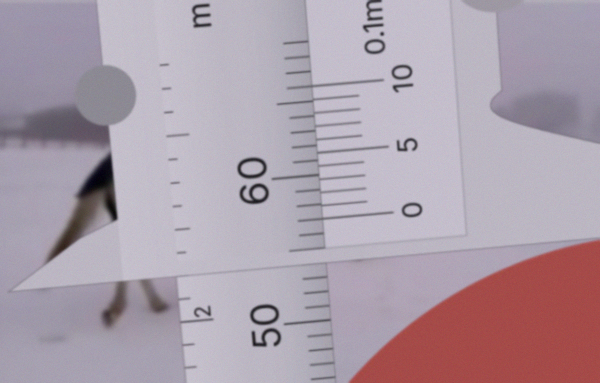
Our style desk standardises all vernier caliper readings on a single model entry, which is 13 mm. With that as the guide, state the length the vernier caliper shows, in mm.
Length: 57.0 mm
